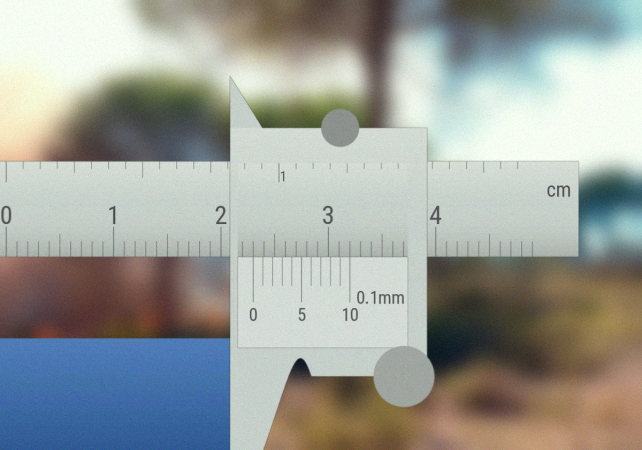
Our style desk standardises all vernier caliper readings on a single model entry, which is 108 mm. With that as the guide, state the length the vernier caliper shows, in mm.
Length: 23.0 mm
